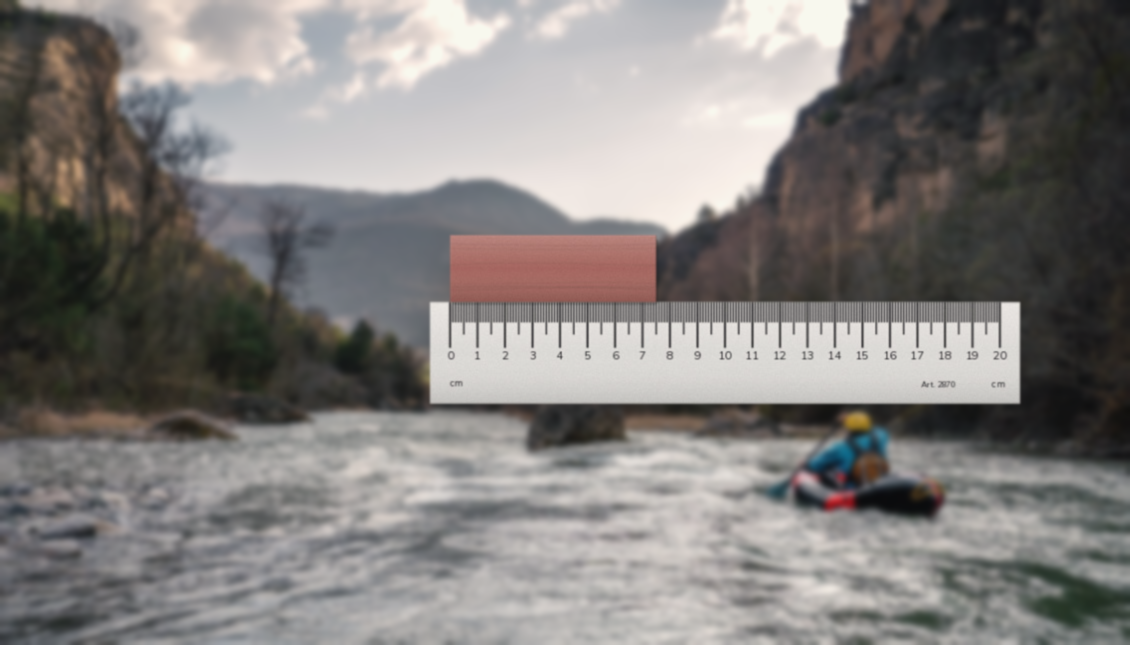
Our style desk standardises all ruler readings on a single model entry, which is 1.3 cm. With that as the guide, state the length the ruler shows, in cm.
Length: 7.5 cm
